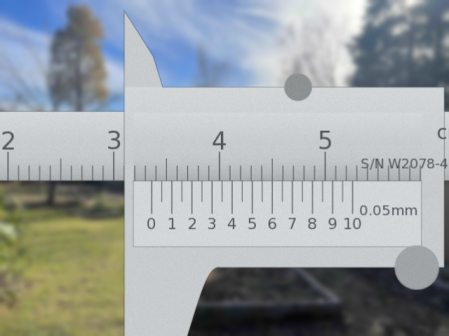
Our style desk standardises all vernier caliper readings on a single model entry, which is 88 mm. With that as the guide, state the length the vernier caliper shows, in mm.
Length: 33.6 mm
